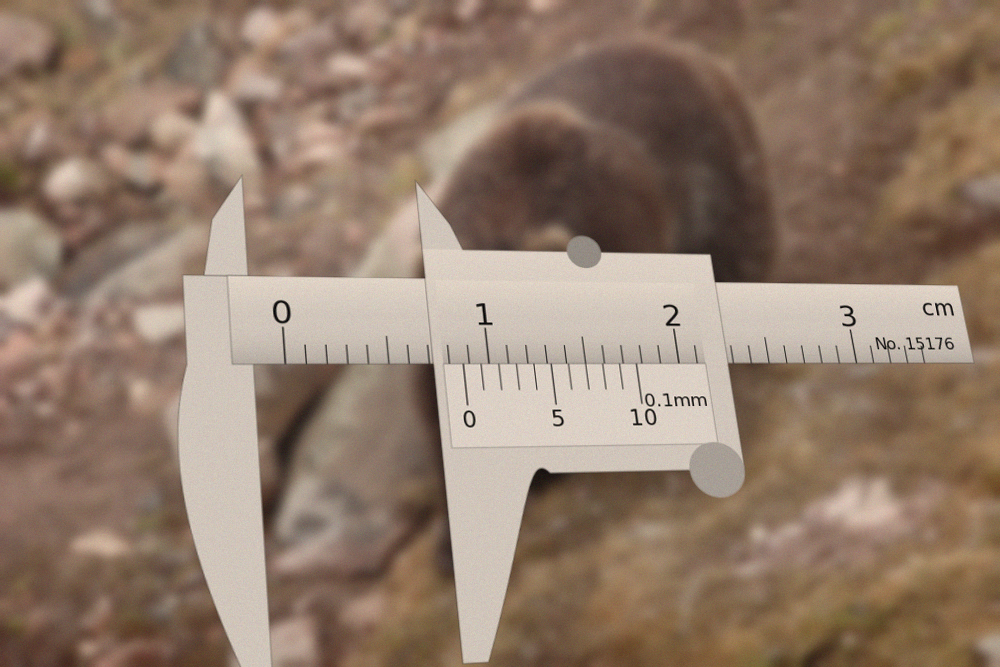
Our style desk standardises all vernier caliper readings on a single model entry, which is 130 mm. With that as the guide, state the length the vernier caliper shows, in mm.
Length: 8.7 mm
